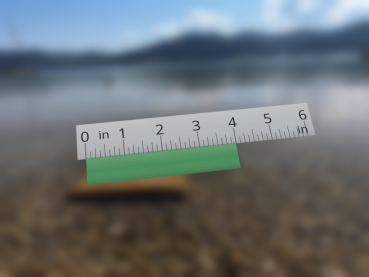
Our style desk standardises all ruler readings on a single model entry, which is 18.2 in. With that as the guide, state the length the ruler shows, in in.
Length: 4 in
